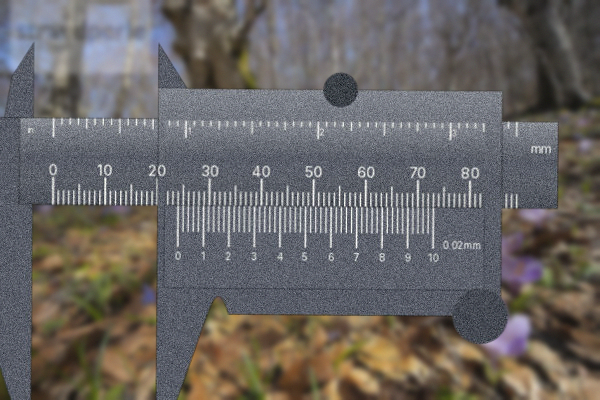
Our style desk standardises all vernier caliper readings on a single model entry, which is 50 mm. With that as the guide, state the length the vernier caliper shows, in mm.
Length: 24.0 mm
